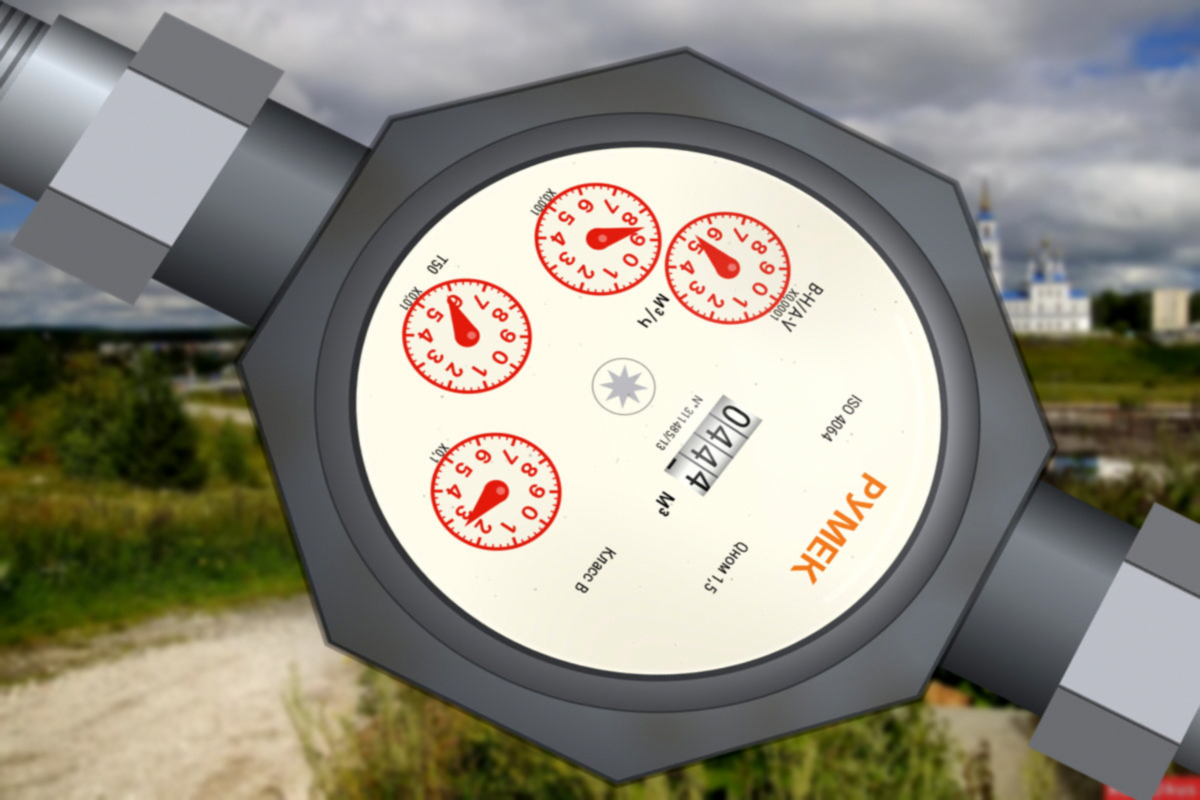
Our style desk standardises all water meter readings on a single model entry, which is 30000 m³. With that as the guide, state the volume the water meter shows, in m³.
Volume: 444.2585 m³
